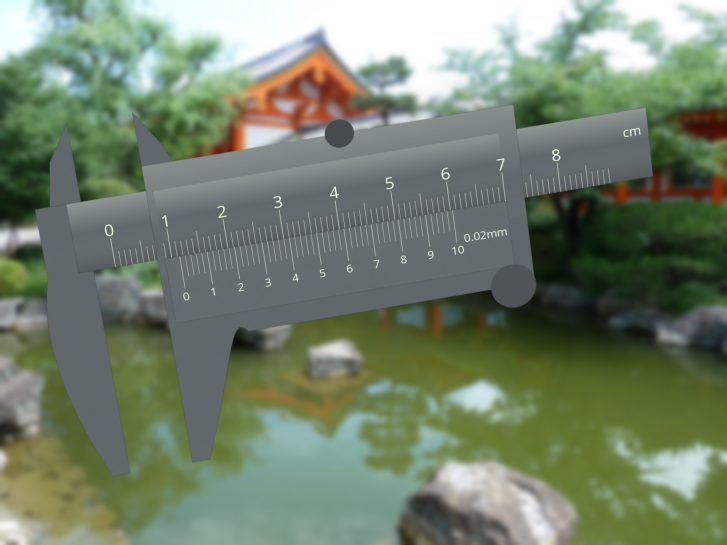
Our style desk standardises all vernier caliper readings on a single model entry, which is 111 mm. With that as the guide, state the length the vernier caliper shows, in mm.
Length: 11.4 mm
